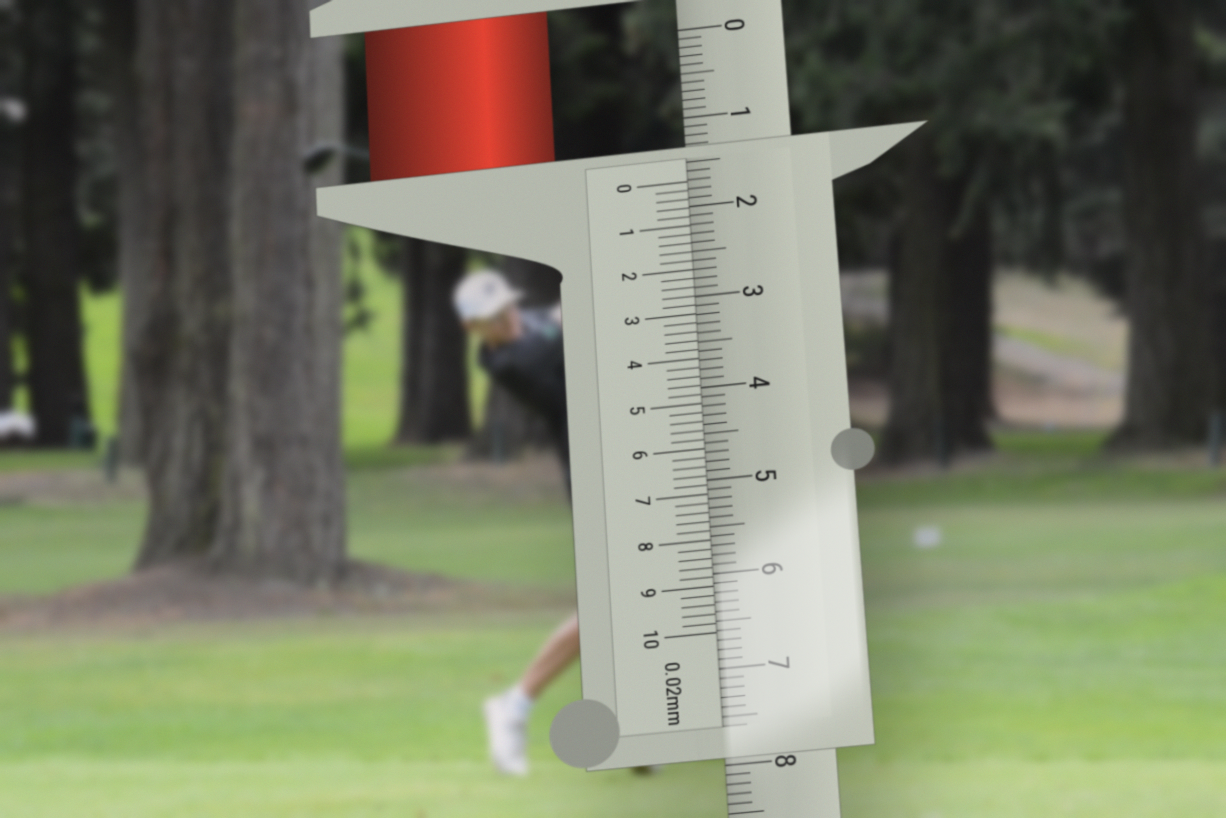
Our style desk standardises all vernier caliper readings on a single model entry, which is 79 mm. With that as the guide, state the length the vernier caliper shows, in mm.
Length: 17.2 mm
